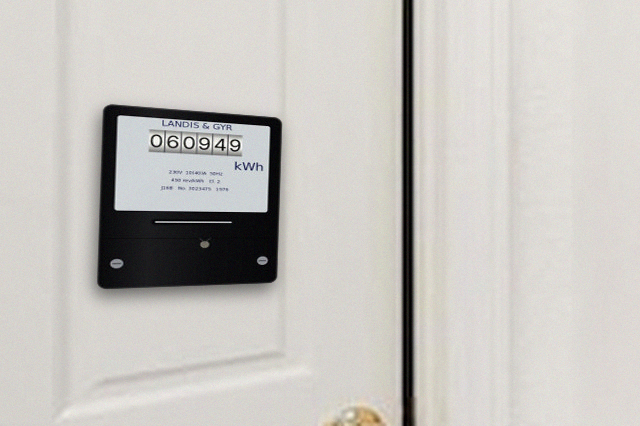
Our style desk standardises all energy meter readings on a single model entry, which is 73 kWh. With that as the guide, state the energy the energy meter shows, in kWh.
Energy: 60949 kWh
